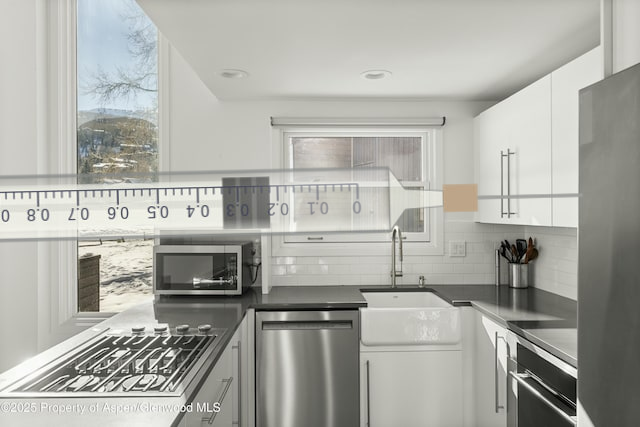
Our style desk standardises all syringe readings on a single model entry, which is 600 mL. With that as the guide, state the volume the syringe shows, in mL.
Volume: 0.22 mL
